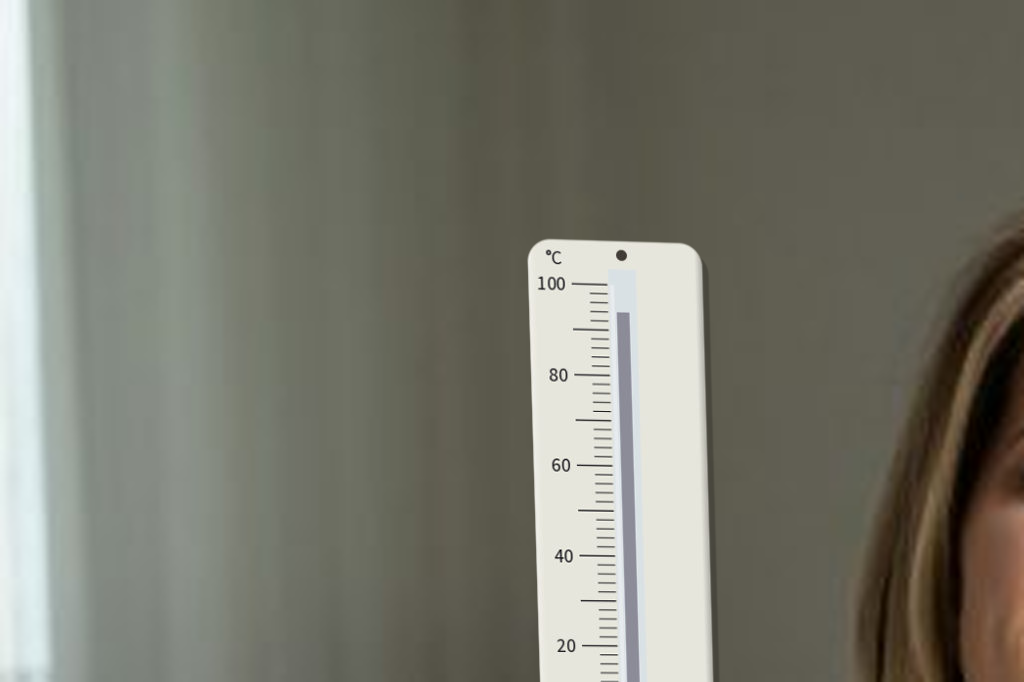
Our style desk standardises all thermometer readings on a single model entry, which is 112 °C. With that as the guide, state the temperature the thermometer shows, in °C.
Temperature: 94 °C
